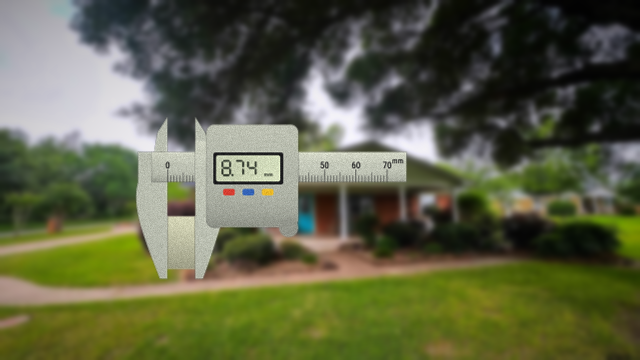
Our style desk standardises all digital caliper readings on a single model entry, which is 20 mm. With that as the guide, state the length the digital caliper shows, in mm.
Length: 8.74 mm
